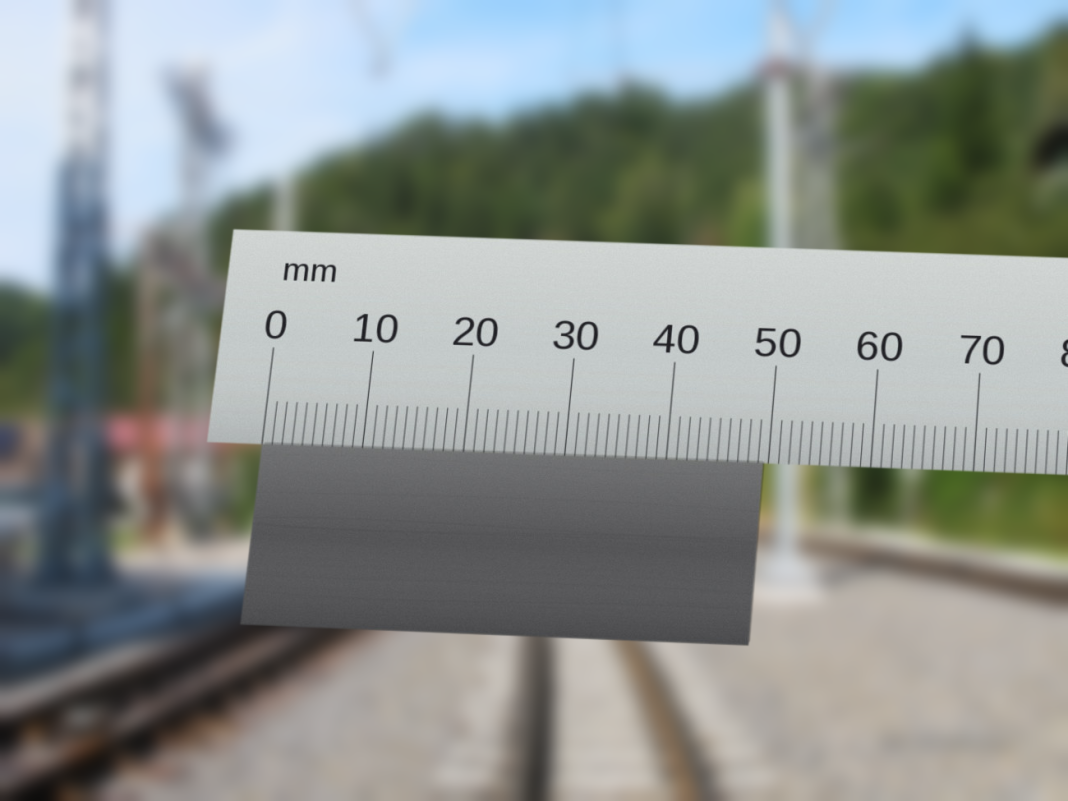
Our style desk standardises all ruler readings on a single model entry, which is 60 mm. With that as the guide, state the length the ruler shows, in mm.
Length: 49.5 mm
